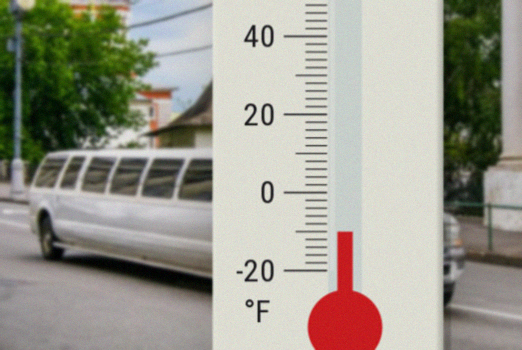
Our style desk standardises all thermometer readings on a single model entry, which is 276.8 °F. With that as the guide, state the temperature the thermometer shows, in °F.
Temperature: -10 °F
